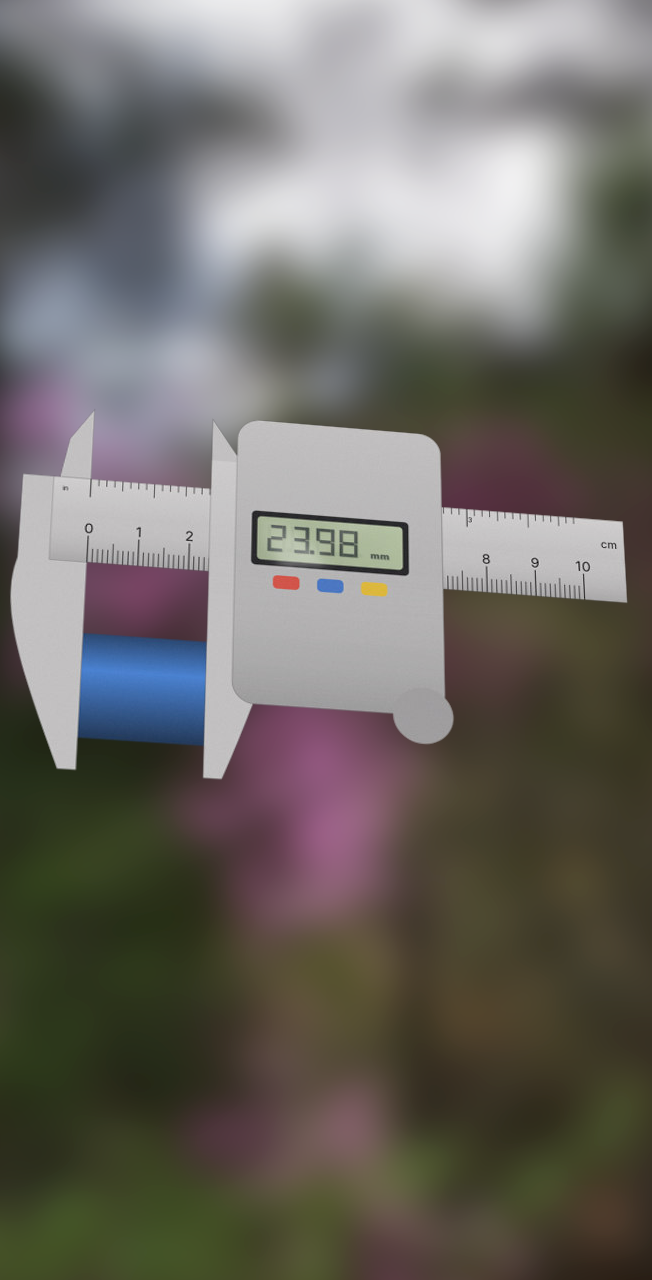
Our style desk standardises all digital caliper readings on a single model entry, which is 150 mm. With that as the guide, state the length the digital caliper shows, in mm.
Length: 23.98 mm
